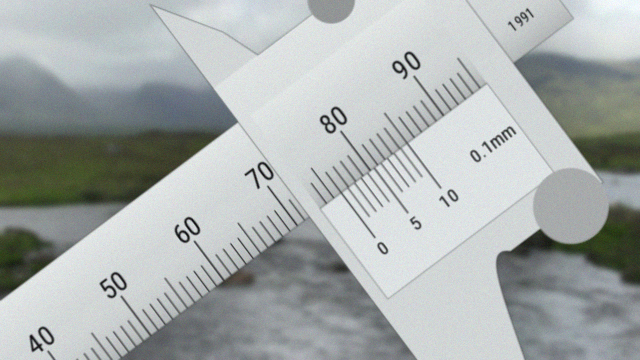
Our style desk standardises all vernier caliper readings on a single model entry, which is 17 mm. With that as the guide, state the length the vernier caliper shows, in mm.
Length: 76.0 mm
